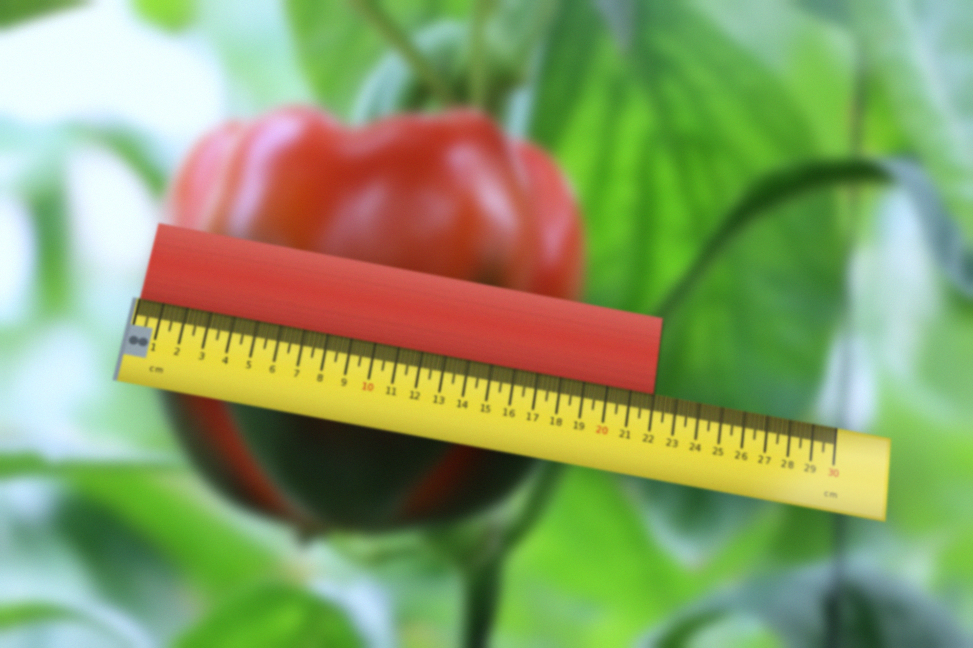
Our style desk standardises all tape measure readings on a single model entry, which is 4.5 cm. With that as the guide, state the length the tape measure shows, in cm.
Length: 22 cm
